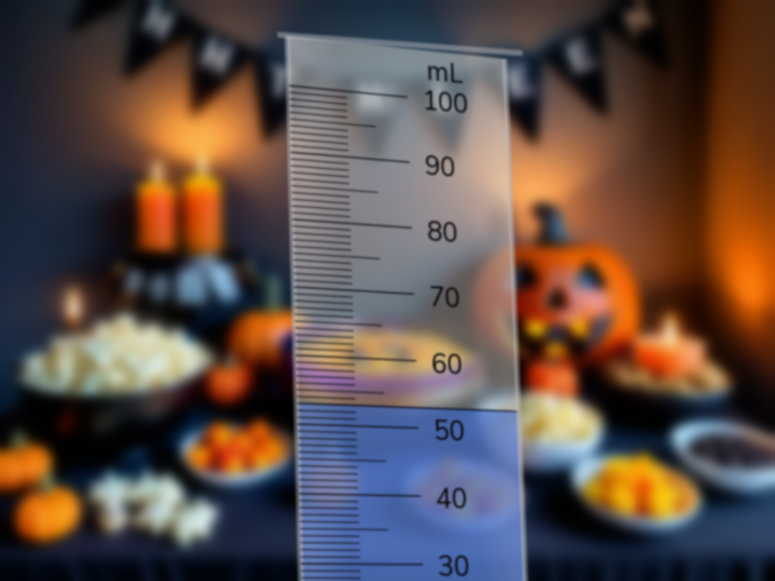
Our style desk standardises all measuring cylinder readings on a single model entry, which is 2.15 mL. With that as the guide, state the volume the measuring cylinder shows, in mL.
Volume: 53 mL
